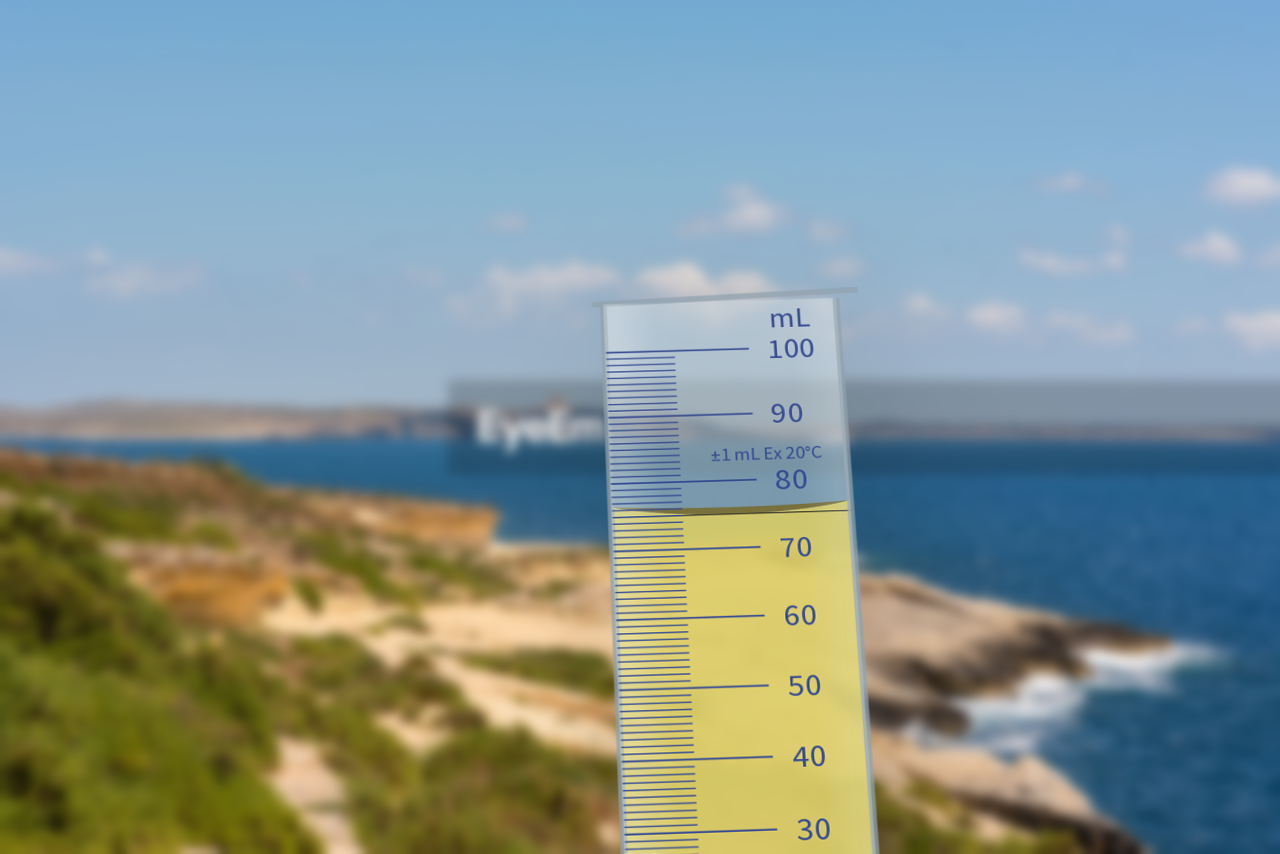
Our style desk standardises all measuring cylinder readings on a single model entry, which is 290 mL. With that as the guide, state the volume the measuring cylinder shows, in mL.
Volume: 75 mL
